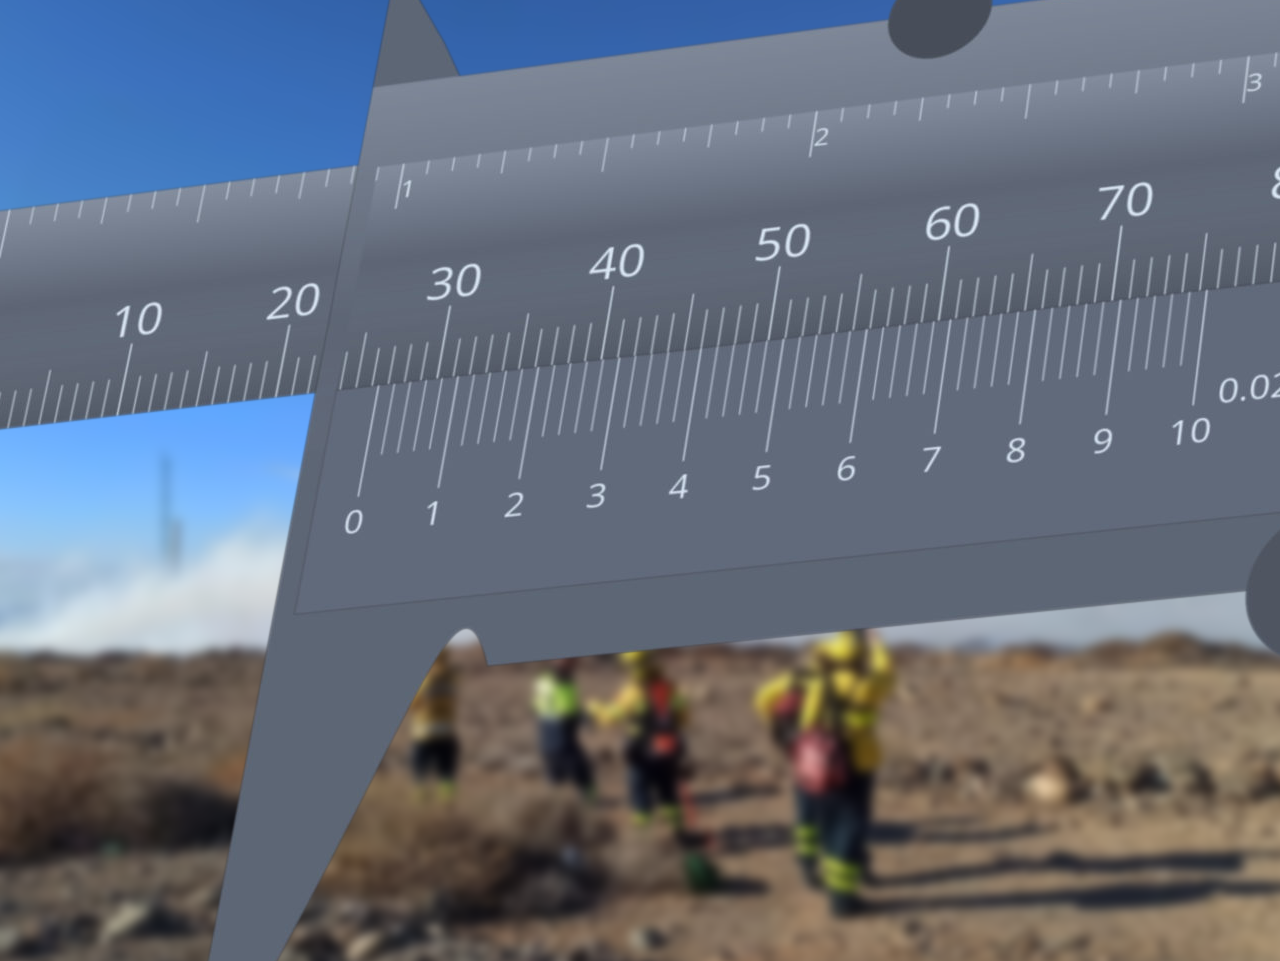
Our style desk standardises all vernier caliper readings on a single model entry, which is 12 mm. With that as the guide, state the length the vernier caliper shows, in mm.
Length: 26.4 mm
